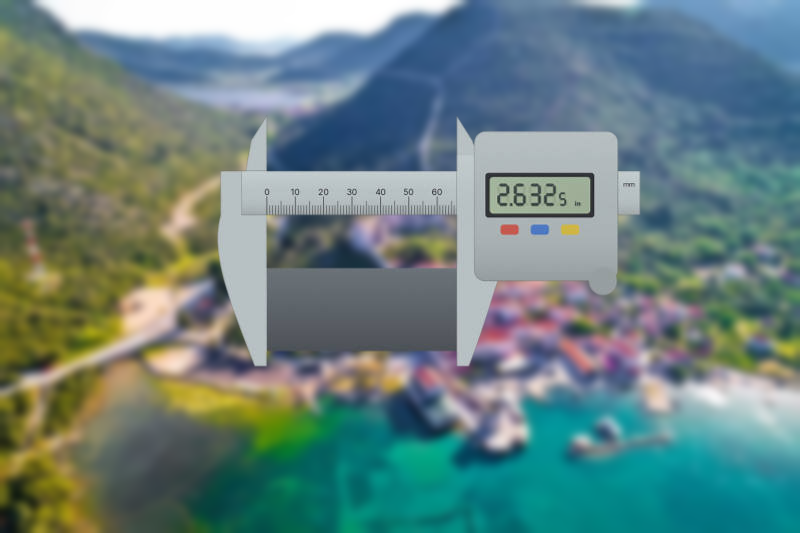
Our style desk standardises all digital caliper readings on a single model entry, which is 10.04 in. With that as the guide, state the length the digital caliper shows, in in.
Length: 2.6325 in
